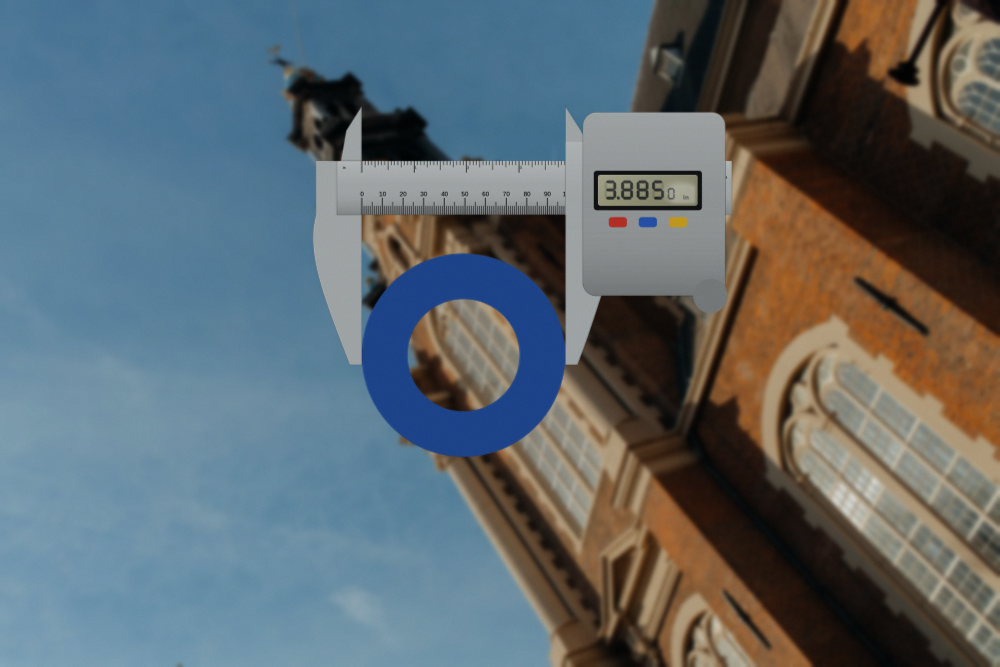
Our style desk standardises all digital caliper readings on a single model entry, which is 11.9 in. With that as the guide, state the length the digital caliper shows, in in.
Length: 3.8850 in
